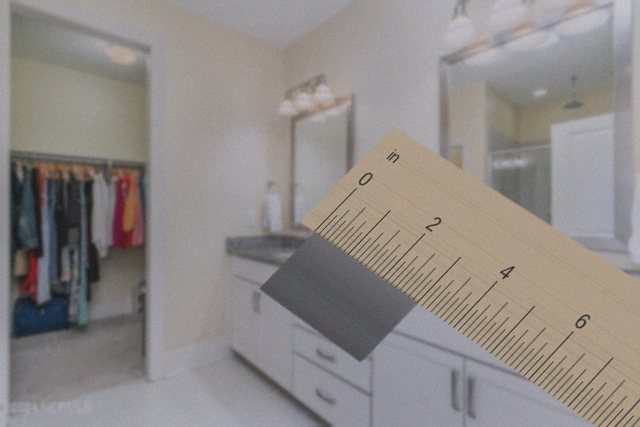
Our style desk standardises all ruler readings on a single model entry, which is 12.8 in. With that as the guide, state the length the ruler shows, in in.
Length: 3 in
